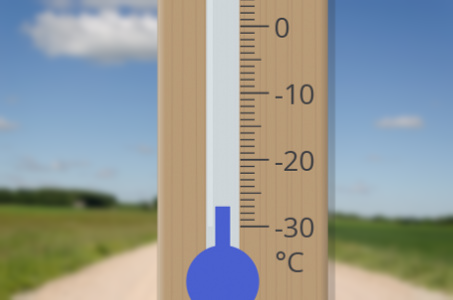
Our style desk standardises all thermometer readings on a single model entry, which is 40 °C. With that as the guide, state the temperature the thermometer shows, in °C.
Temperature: -27 °C
